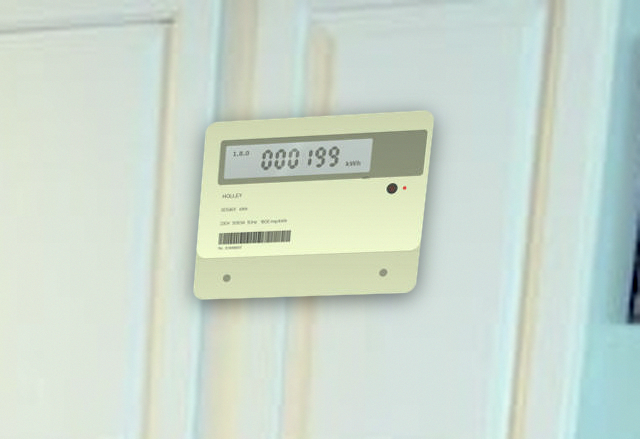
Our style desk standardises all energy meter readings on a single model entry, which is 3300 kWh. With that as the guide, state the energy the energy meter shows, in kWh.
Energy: 199 kWh
